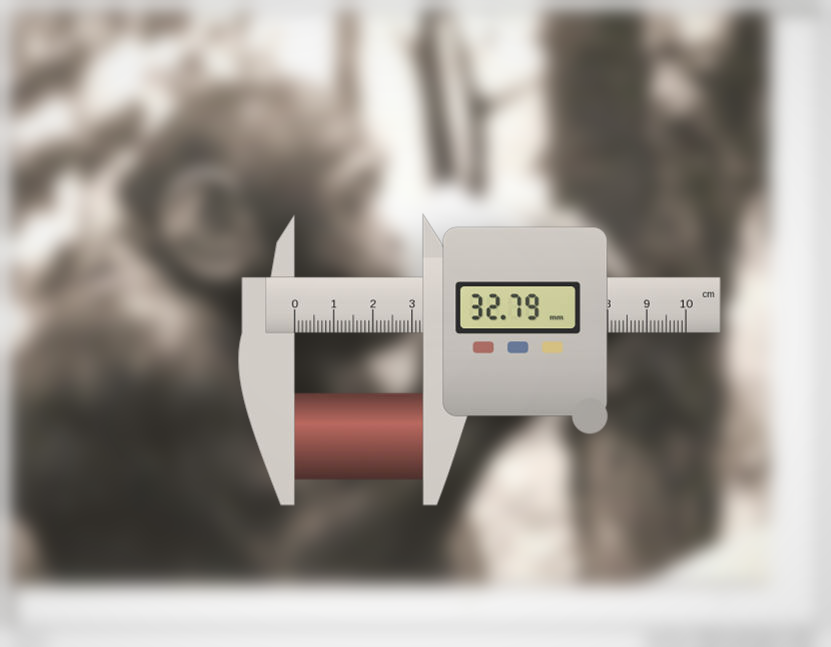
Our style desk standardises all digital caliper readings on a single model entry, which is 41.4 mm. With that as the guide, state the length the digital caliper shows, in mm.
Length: 32.79 mm
